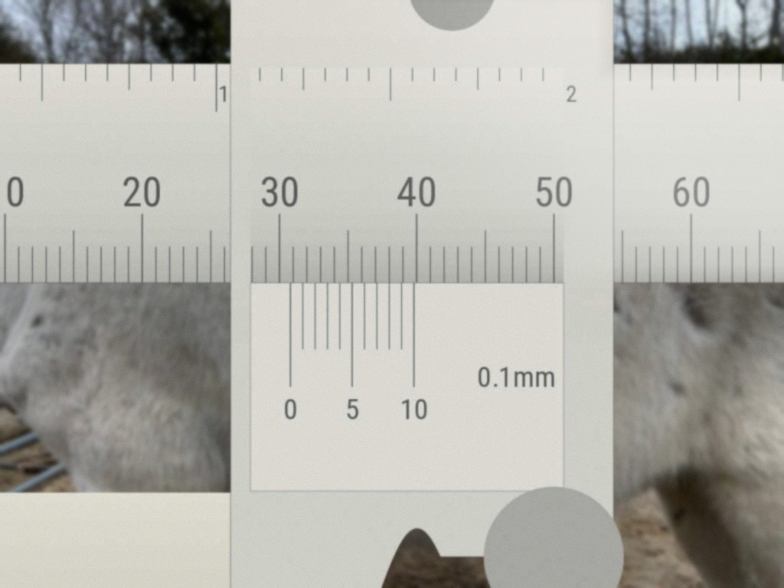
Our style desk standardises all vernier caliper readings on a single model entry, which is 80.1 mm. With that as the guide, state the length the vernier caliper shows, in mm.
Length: 30.8 mm
